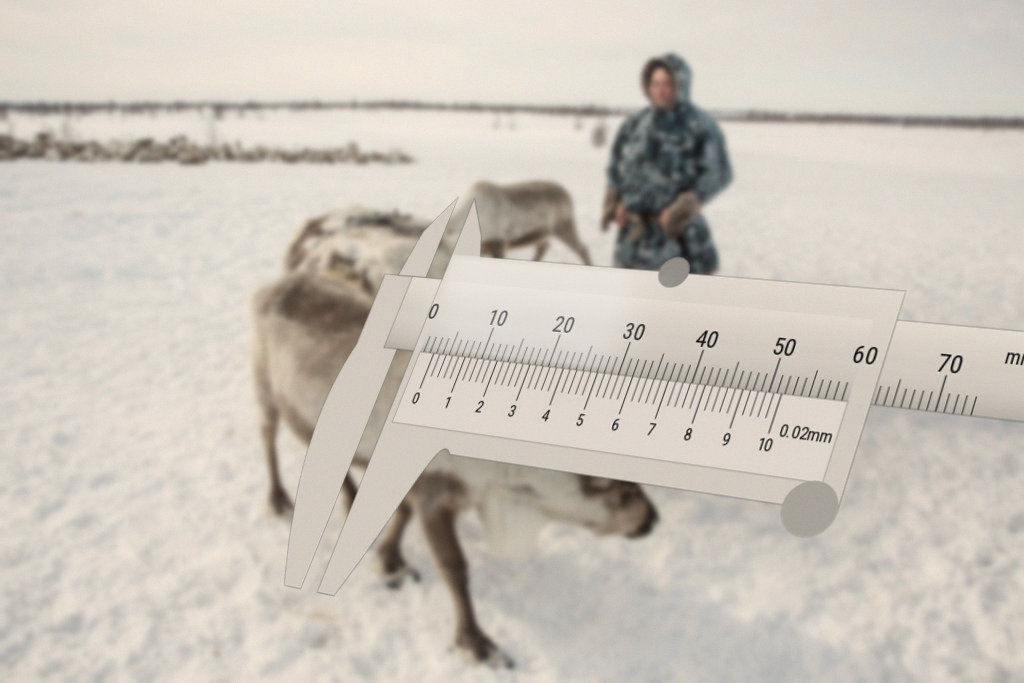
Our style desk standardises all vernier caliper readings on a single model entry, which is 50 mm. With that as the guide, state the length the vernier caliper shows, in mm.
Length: 2.6 mm
